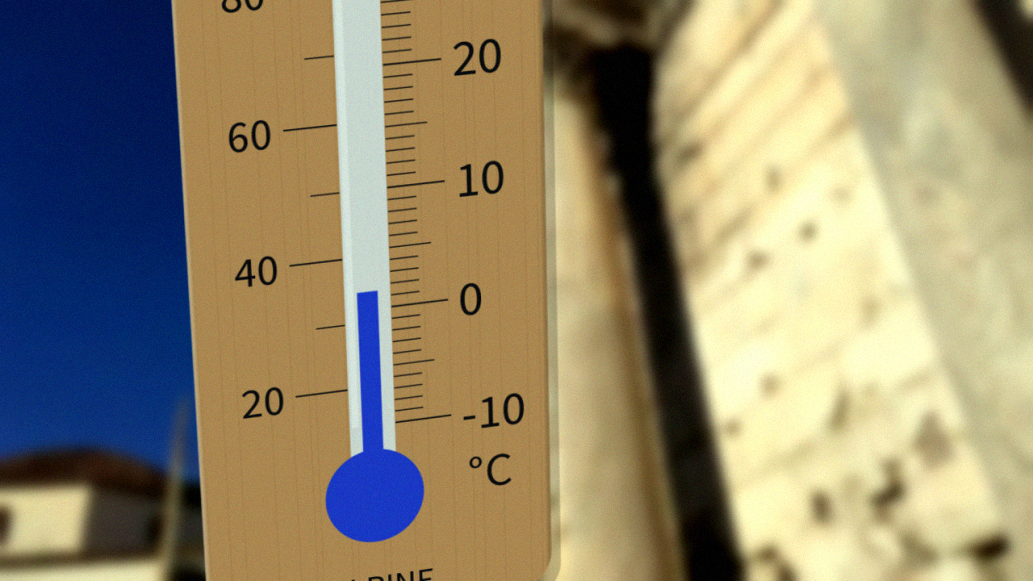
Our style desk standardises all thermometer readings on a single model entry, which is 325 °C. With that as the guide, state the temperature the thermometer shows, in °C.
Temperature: 1.5 °C
